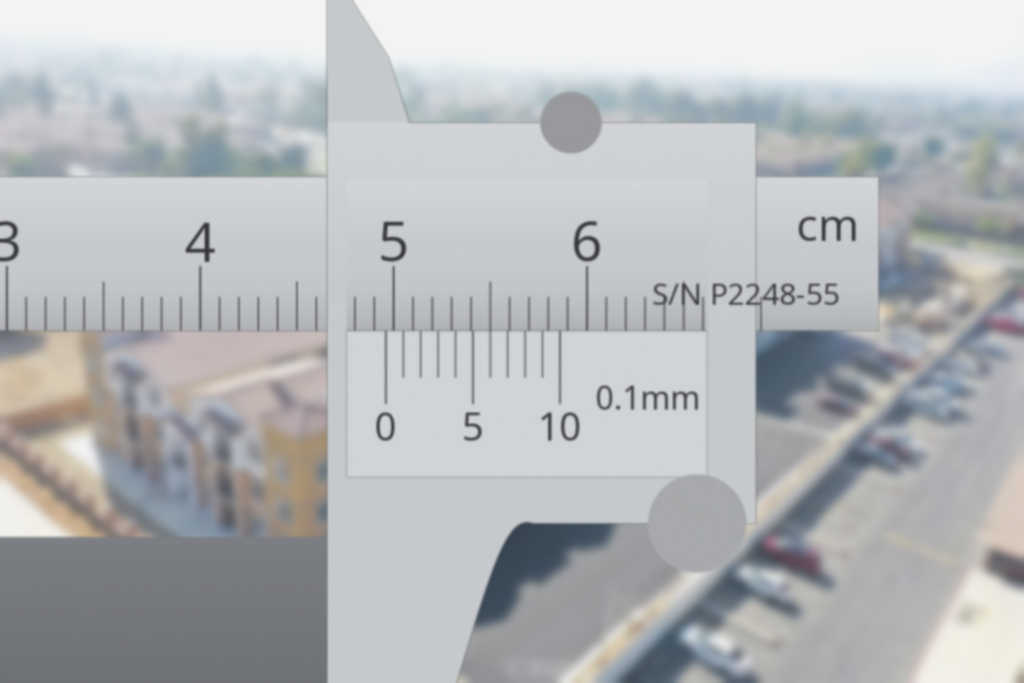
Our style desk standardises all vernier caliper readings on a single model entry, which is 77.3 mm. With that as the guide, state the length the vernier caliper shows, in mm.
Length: 49.6 mm
